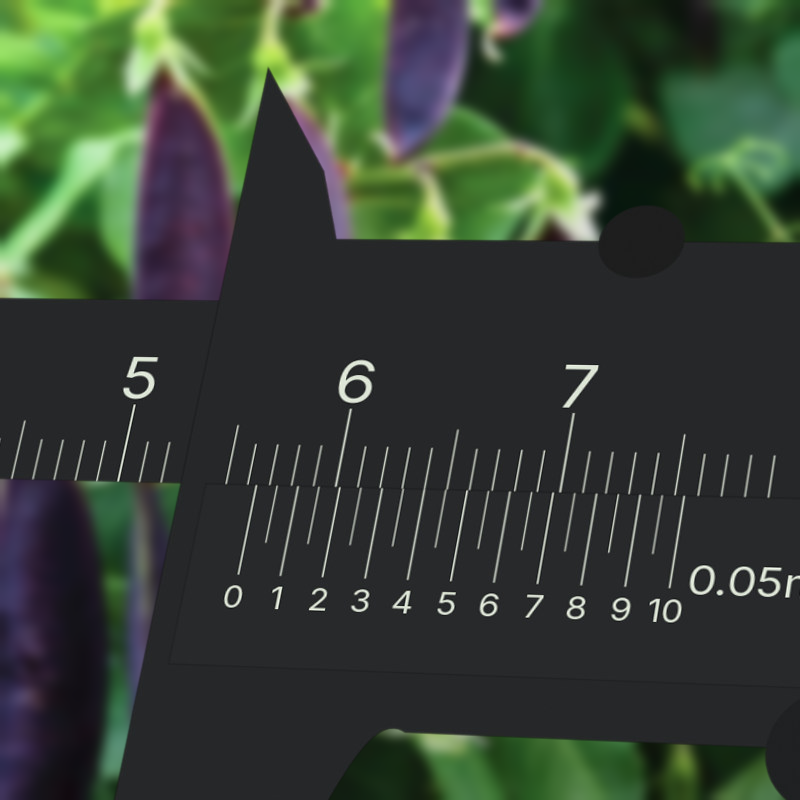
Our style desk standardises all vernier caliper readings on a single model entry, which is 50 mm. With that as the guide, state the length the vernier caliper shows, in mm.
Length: 56.4 mm
